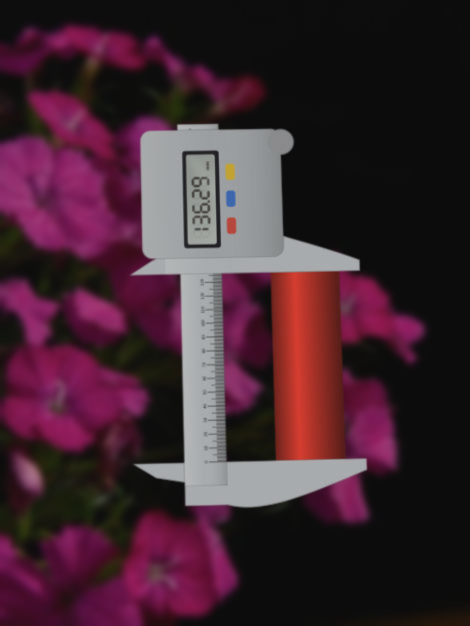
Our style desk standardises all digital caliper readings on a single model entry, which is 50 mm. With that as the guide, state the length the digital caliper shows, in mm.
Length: 136.29 mm
